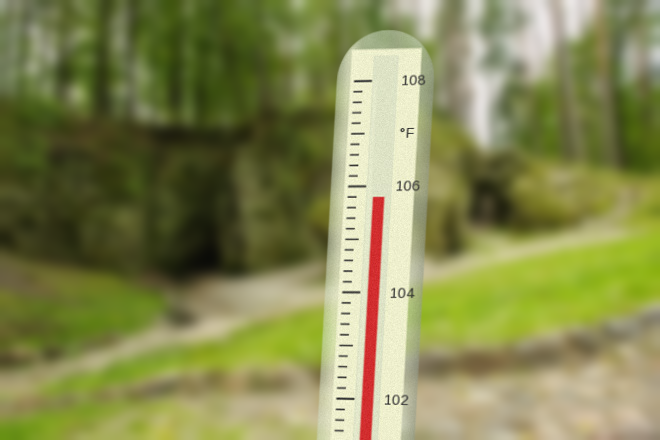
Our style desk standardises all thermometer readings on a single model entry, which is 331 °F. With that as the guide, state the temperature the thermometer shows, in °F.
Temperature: 105.8 °F
